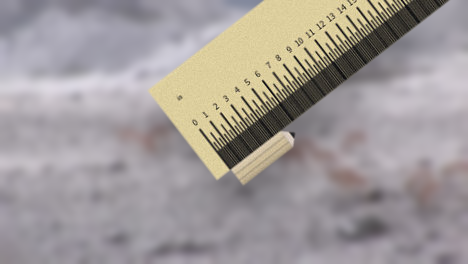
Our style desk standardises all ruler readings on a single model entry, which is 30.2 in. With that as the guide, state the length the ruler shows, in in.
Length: 5.5 in
